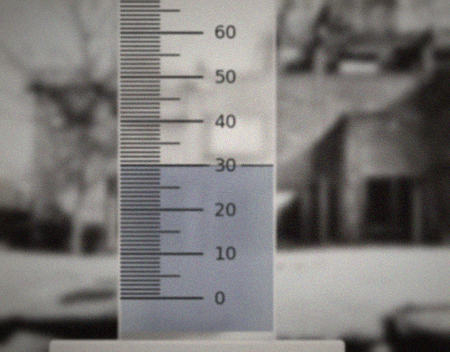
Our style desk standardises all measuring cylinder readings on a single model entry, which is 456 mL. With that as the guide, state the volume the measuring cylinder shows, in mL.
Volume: 30 mL
